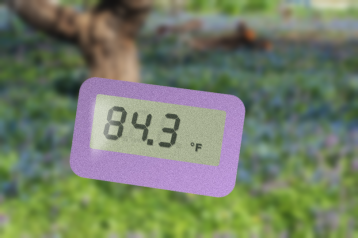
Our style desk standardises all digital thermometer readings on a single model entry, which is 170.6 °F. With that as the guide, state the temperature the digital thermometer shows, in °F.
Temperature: 84.3 °F
